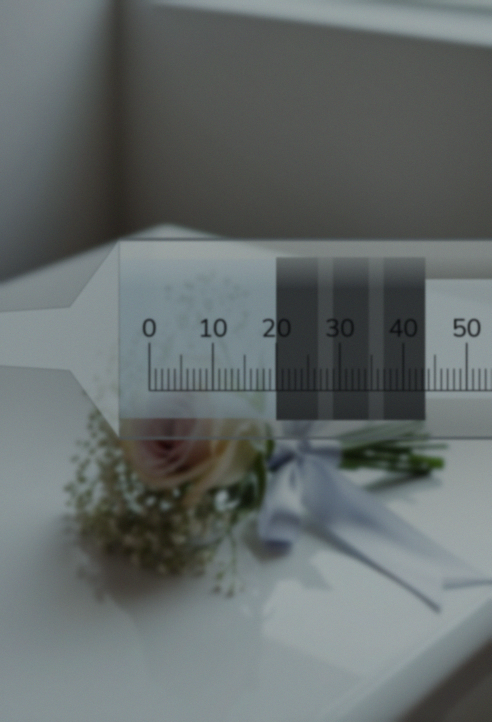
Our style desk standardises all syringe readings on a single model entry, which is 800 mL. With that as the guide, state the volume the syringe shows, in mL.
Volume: 20 mL
